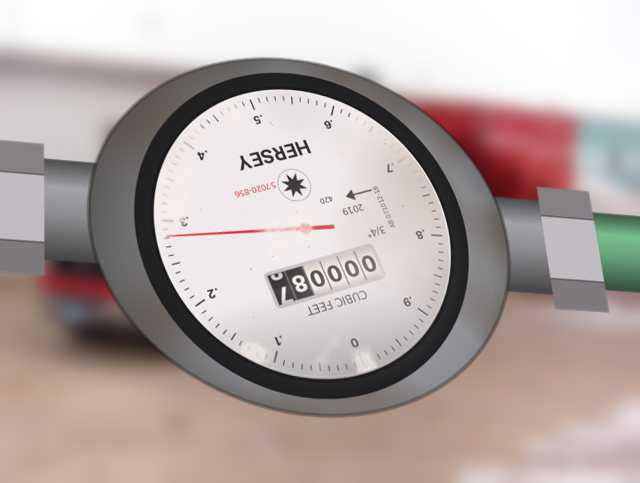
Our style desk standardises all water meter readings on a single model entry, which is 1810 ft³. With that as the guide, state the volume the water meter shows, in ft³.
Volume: 87.28 ft³
